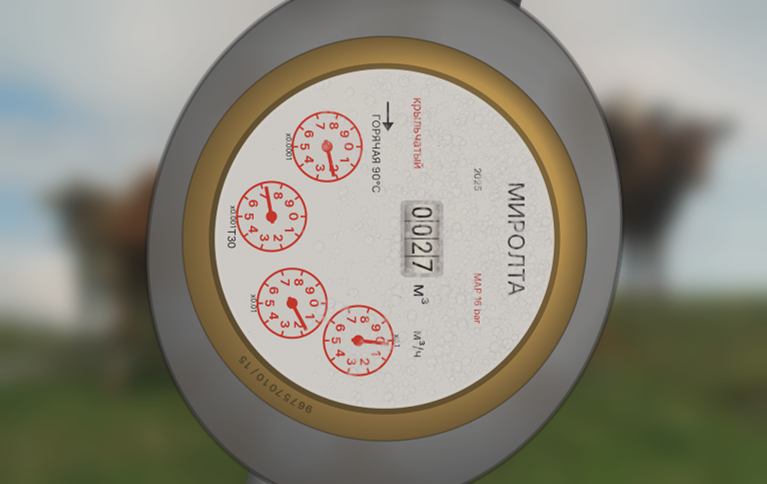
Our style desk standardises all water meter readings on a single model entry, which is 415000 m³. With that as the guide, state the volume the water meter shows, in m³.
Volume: 27.0172 m³
